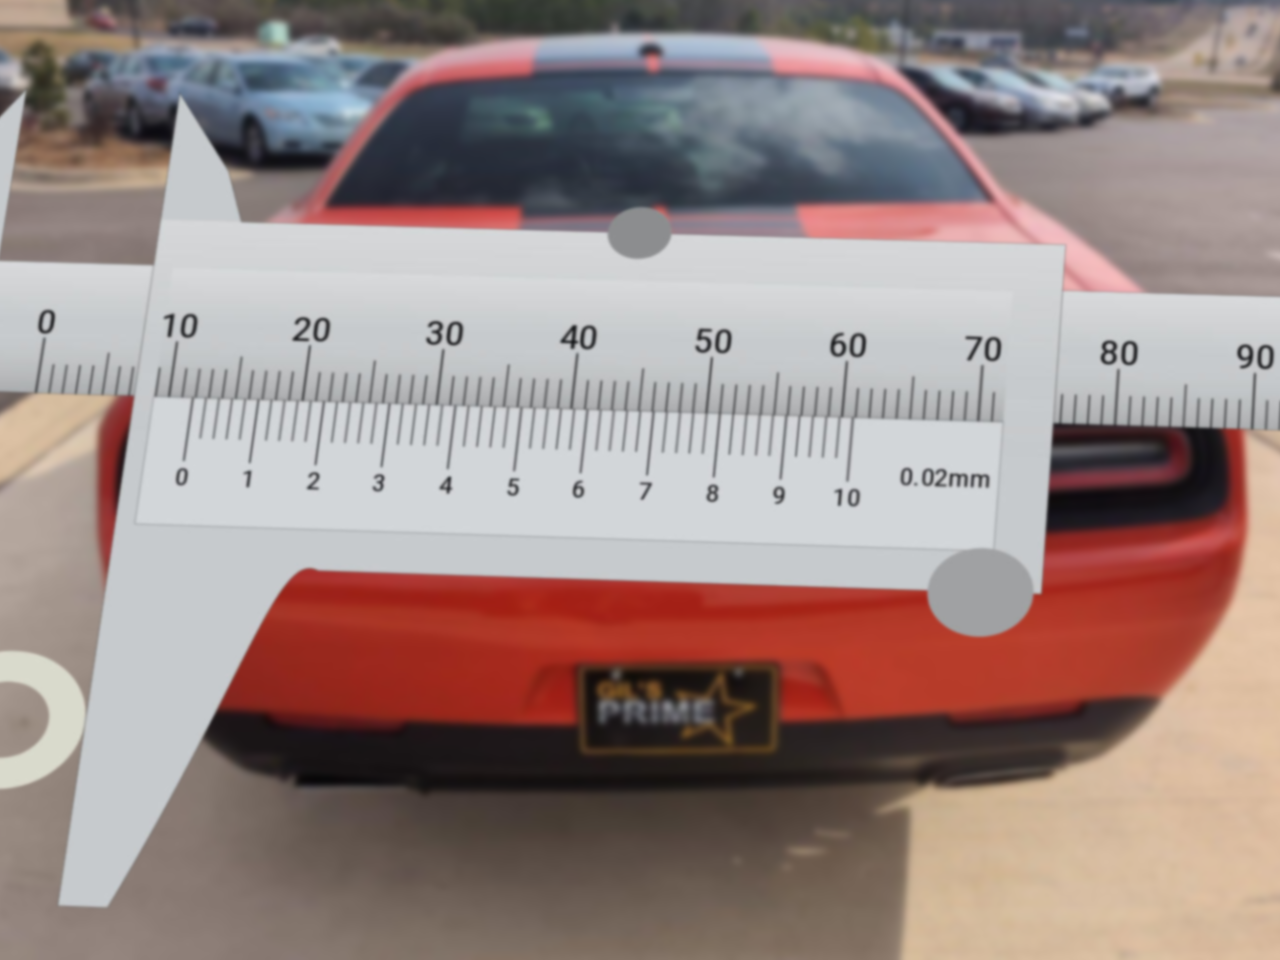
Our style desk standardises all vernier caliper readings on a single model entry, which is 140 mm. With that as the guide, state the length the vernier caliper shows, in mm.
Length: 11.8 mm
